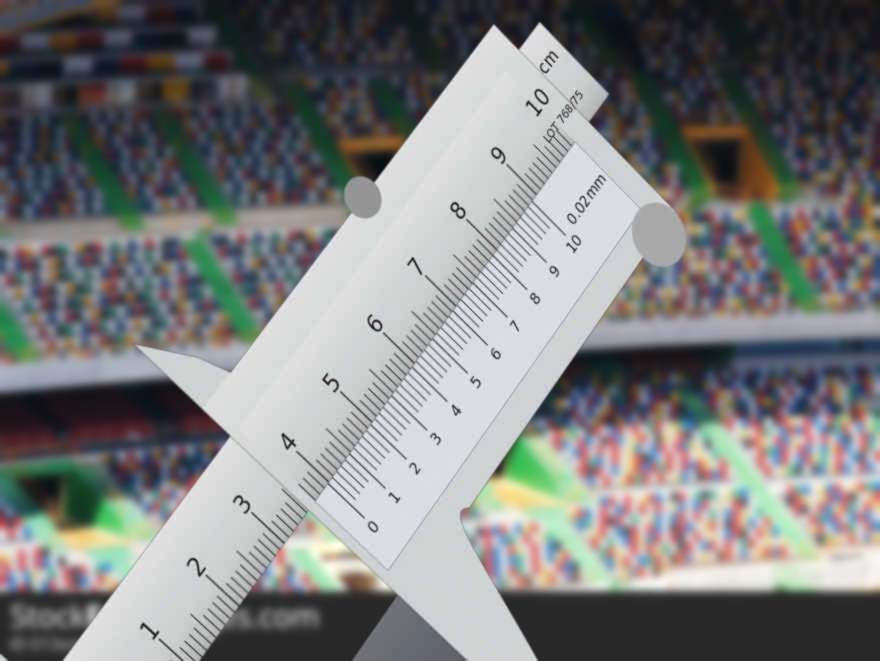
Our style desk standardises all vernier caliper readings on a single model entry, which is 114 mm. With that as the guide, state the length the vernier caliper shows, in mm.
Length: 39.8 mm
